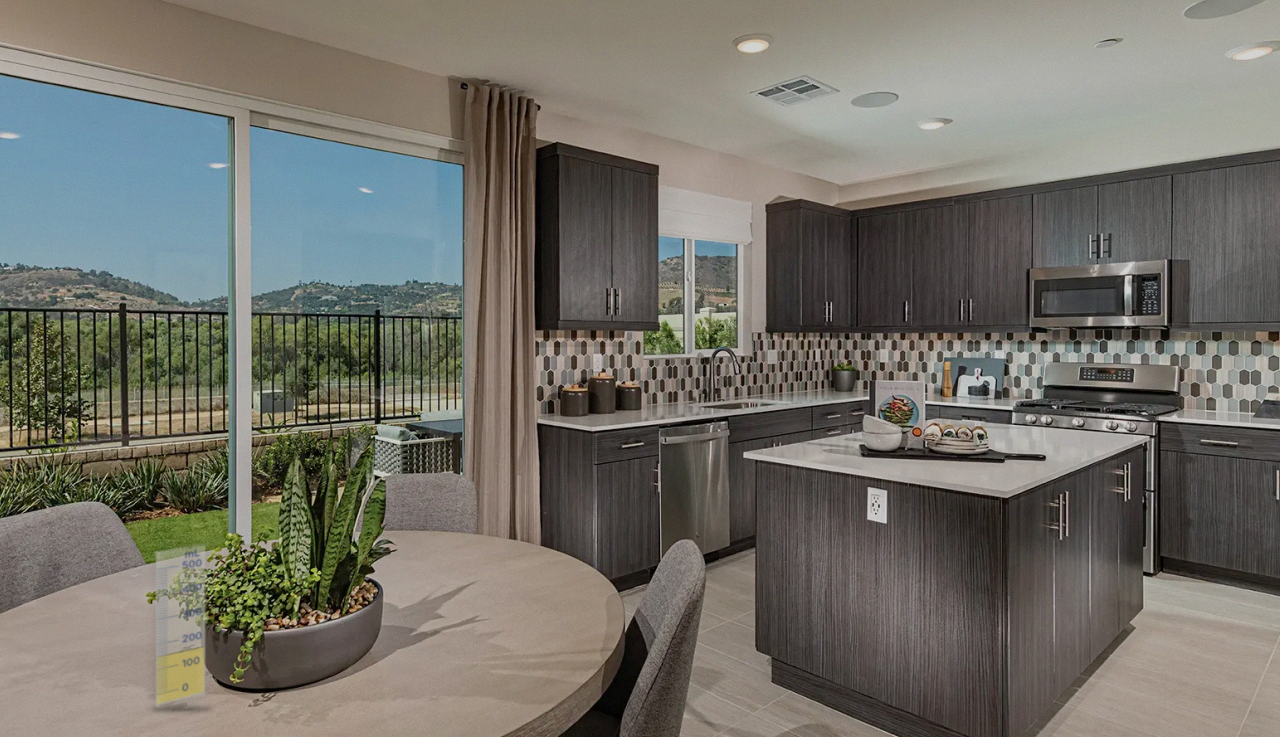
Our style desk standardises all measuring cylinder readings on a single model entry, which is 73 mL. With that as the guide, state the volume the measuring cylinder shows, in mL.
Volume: 150 mL
